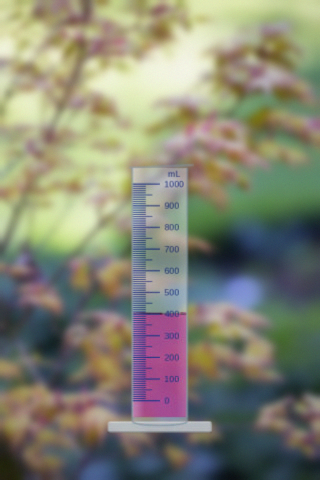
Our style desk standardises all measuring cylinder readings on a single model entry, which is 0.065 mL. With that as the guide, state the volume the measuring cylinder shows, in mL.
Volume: 400 mL
